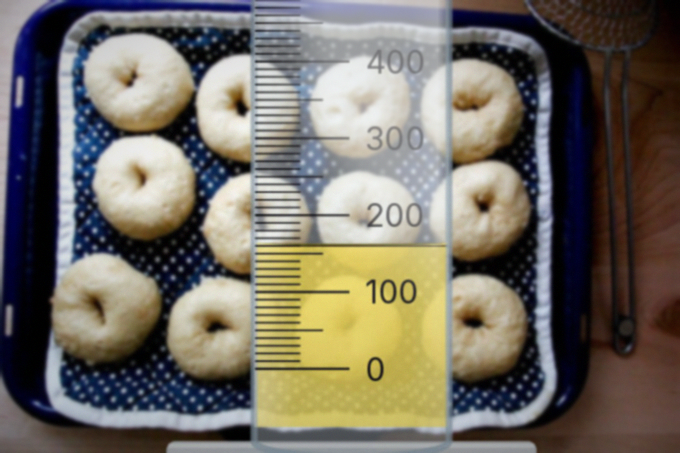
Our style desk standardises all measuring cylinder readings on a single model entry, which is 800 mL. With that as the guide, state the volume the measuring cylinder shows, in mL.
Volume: 160 mL
